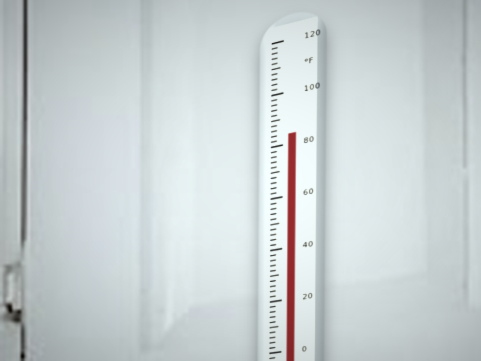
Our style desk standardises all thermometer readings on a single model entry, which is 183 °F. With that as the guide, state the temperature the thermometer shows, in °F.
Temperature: 84 °F
